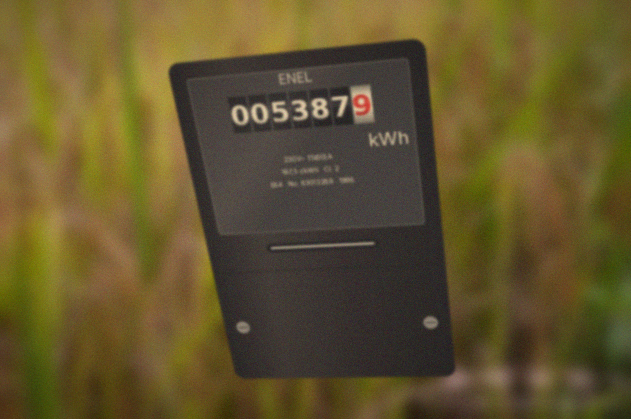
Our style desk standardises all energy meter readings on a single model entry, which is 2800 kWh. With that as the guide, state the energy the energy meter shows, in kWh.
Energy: 5387.9 kWh
